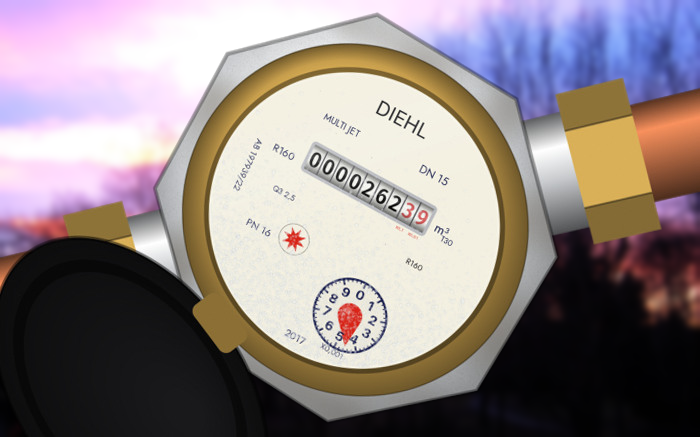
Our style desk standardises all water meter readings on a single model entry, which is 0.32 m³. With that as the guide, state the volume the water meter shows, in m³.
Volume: 262.394 m³
